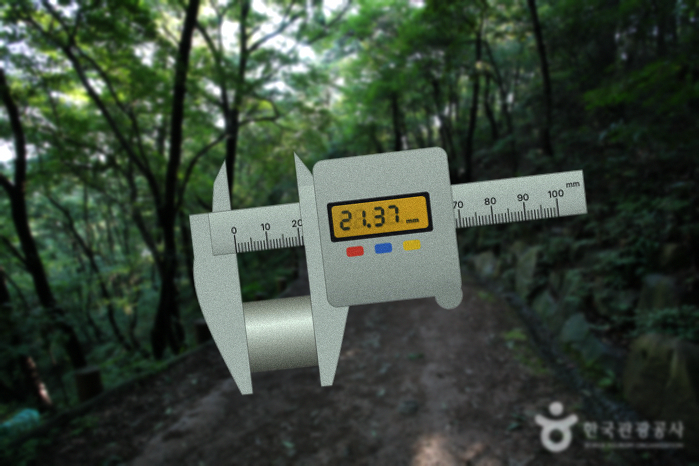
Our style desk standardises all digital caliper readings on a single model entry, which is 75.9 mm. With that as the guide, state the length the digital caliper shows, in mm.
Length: 21.37 mm
